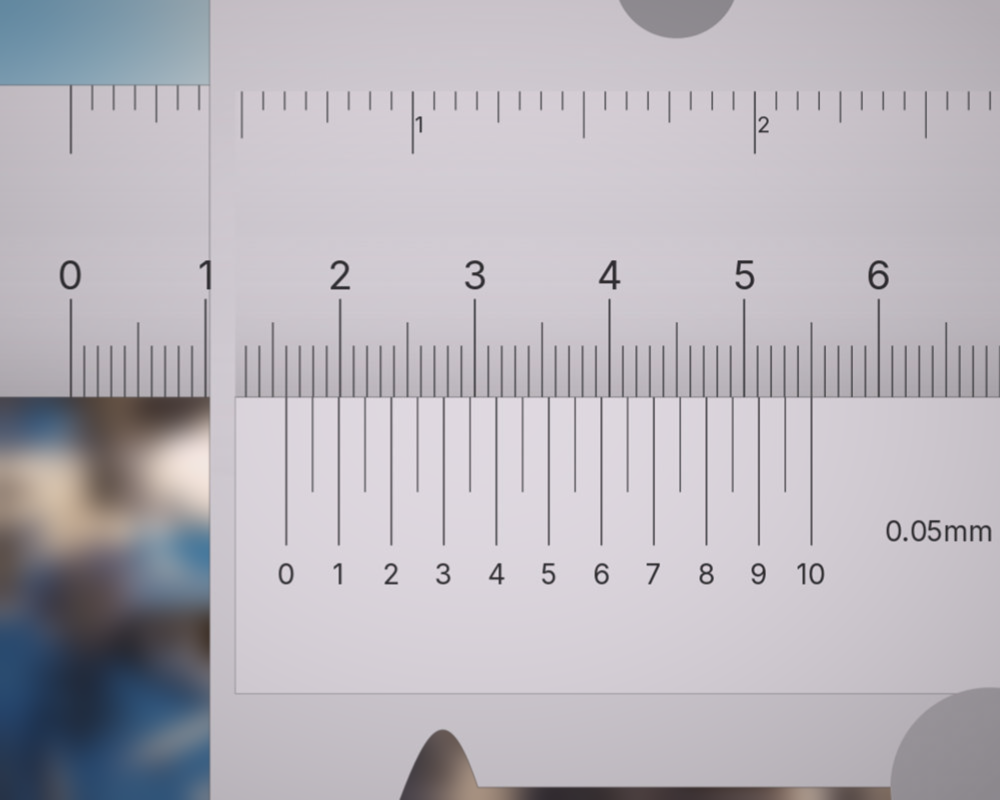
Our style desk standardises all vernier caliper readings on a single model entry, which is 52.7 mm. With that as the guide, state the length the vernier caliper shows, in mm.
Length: 16.0 mm
